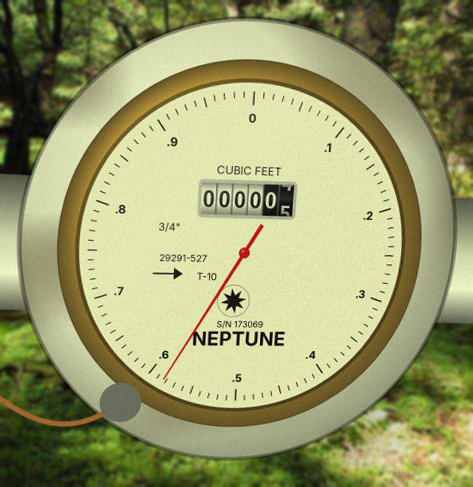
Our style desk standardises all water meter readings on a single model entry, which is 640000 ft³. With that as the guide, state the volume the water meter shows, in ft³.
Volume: 4.58 ft³
